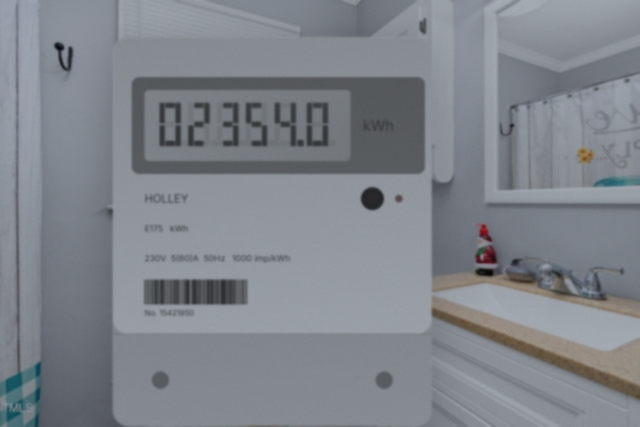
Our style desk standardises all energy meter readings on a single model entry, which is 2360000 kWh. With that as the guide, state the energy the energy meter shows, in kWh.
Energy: 2354.0 kWh
